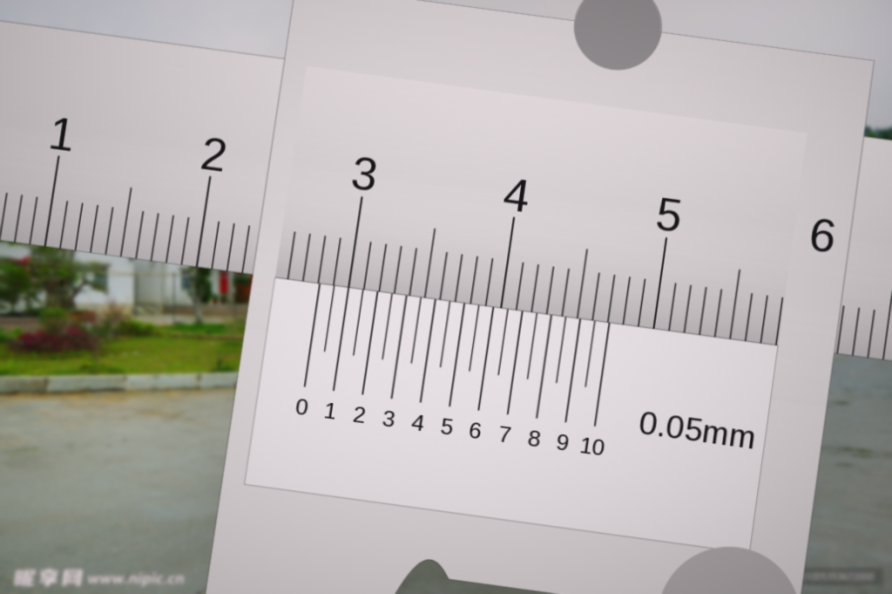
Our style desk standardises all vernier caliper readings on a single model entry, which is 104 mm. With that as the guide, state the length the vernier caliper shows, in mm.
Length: 28.1 mm
